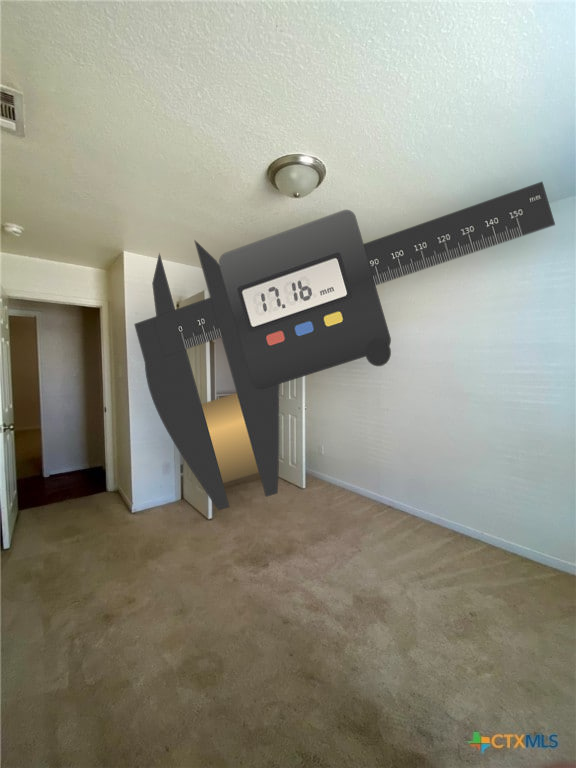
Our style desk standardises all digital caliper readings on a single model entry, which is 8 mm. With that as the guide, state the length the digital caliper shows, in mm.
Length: 17.16 mm
